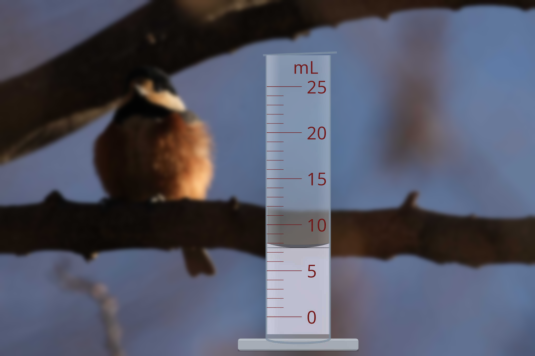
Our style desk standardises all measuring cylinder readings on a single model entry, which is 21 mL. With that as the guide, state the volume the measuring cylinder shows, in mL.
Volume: 7.5 mL
